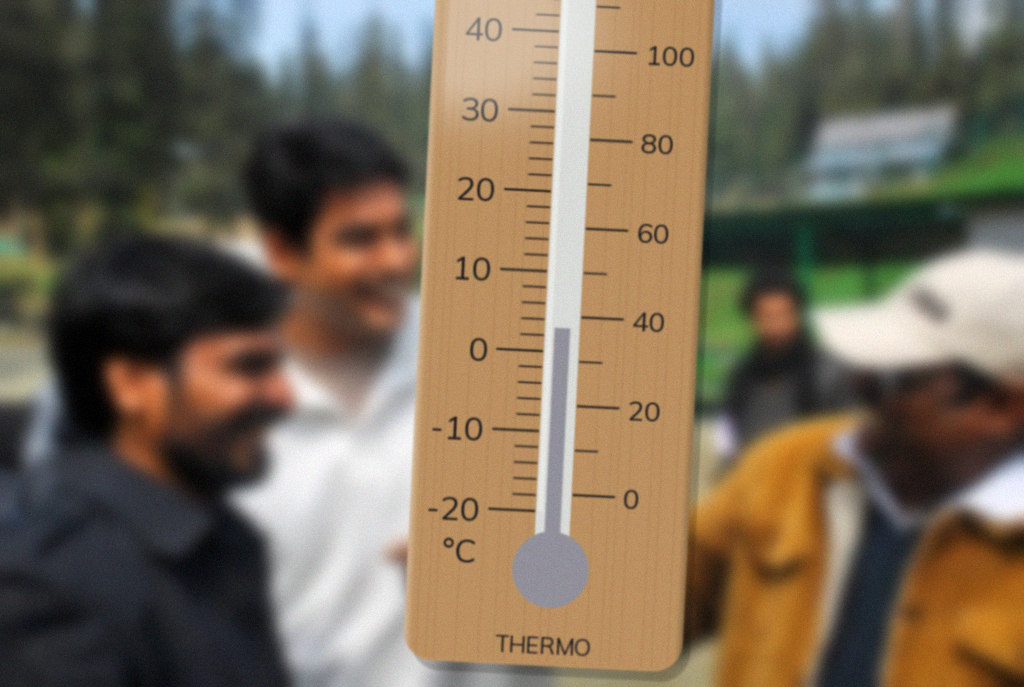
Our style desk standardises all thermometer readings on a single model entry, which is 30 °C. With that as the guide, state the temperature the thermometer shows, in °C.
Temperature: 3 °C
